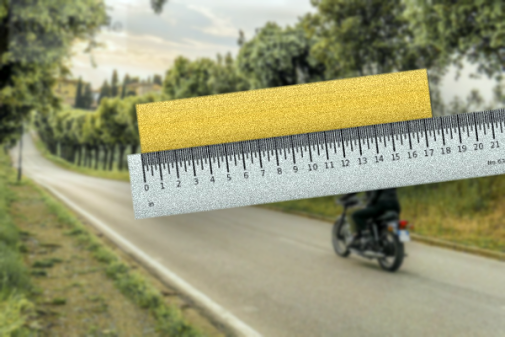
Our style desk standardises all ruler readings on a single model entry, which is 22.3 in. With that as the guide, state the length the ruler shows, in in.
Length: 17.5 in
